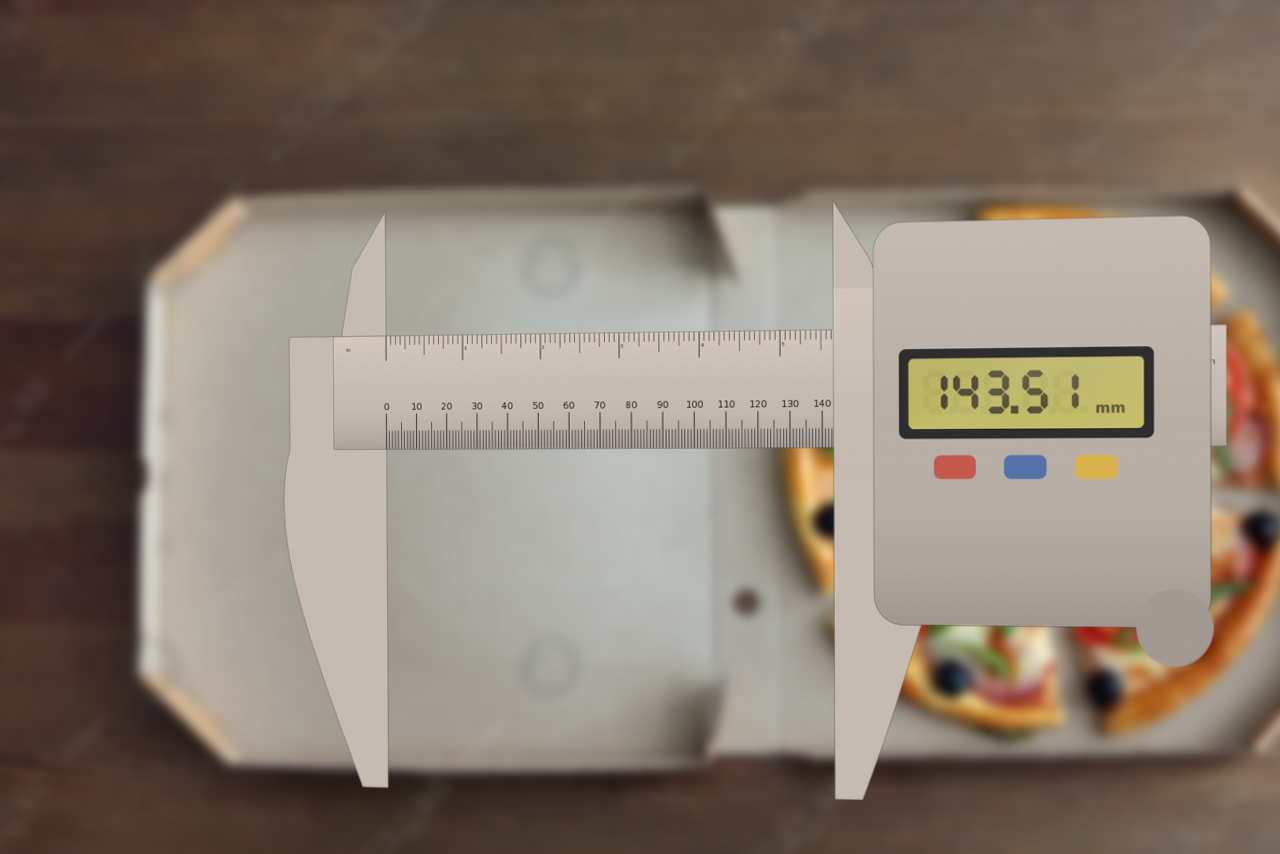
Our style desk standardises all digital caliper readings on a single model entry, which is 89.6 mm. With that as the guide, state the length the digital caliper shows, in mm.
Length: 143.51 mm
